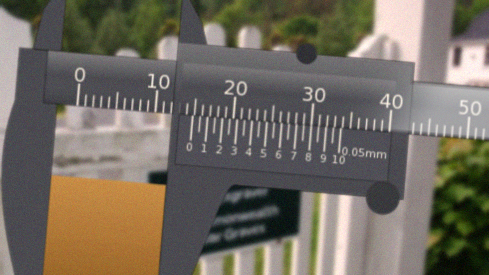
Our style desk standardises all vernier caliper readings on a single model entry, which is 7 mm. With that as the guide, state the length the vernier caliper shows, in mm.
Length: 14.8 mm
